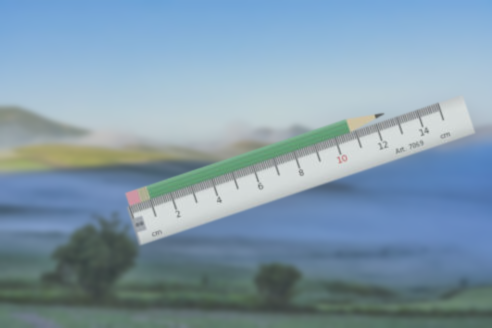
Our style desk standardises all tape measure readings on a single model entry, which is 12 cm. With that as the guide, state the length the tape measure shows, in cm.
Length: 12.5 cm
